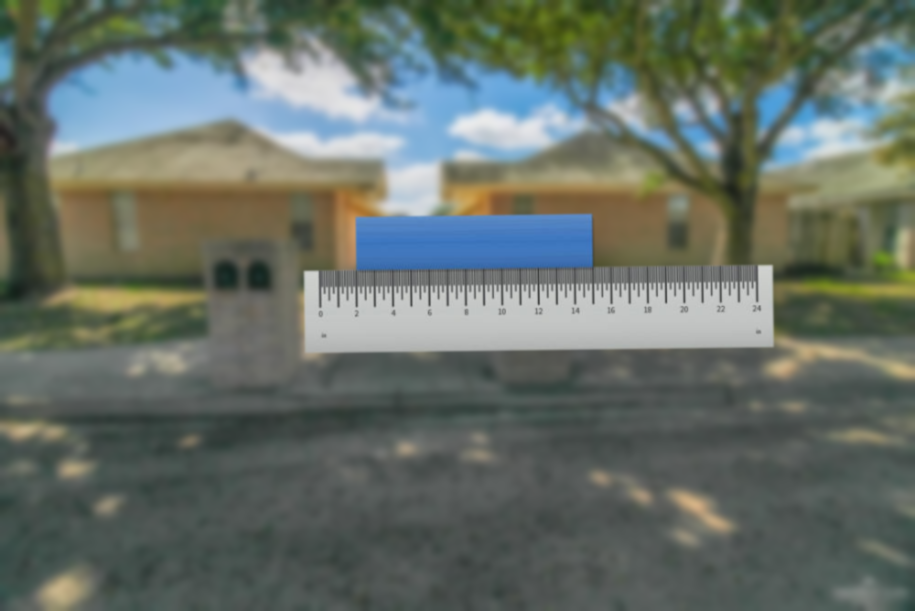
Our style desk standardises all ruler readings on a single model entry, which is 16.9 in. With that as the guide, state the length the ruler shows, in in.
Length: 13 in
